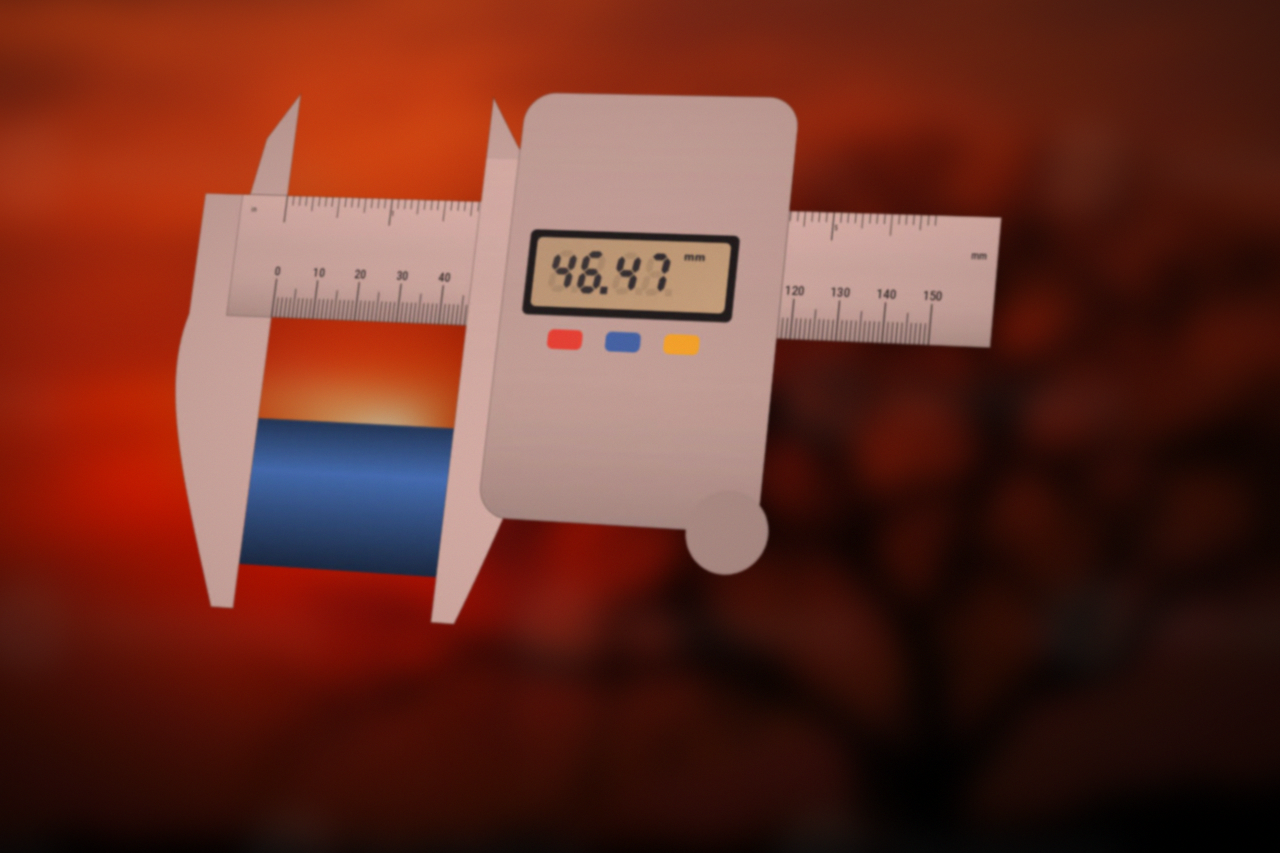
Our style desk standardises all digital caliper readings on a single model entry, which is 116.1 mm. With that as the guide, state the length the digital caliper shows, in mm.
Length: 46.47 mm
